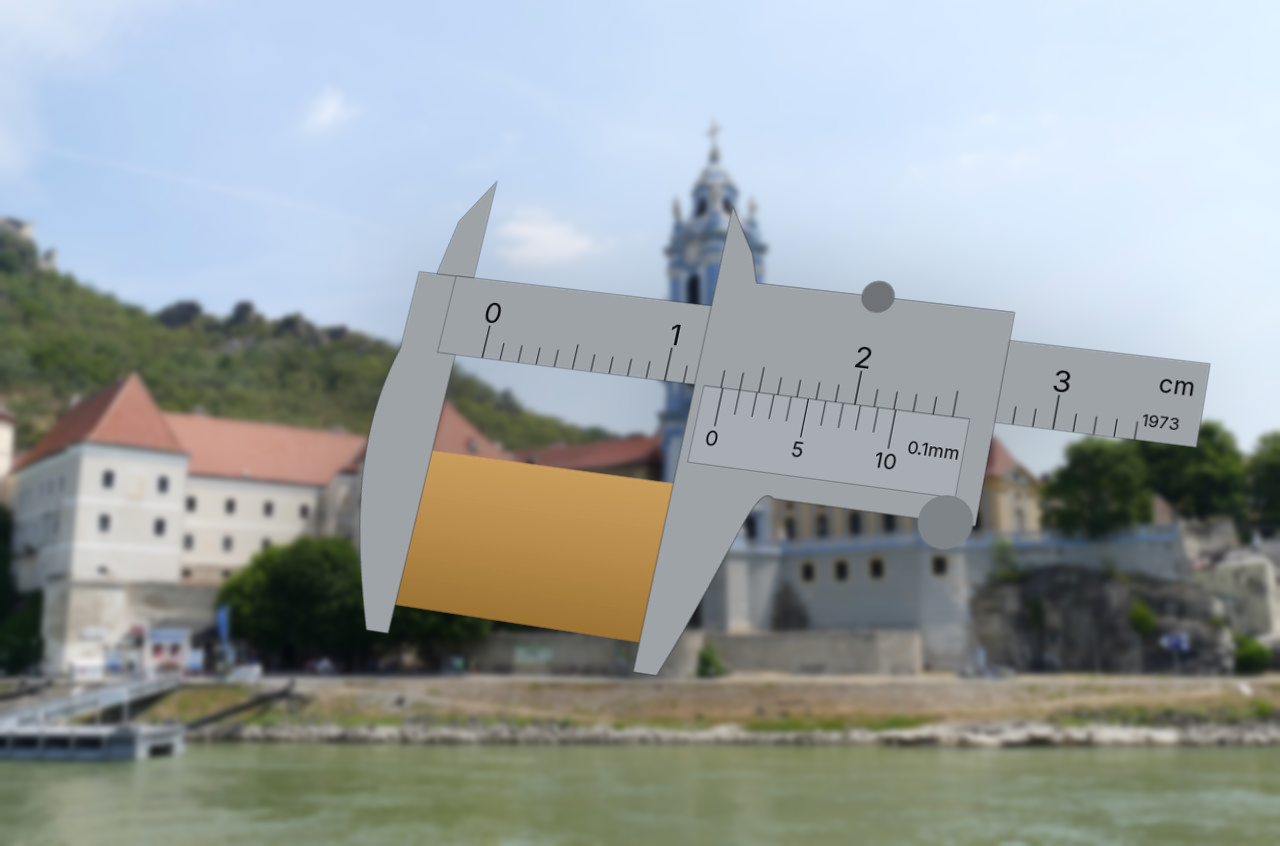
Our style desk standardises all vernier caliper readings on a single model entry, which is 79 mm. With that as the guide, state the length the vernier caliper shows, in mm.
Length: 13.1 mm
